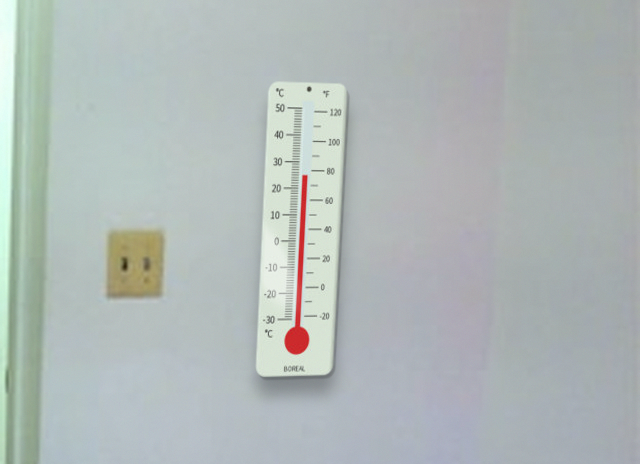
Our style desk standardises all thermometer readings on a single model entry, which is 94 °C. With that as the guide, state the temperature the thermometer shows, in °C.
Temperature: 25 °C
